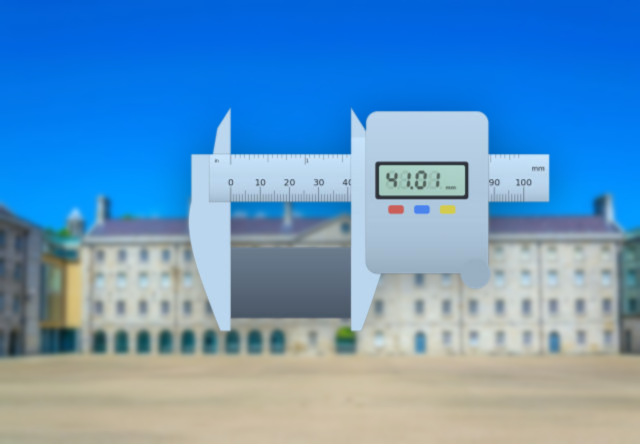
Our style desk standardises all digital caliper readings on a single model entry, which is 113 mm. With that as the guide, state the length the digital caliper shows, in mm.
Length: 41.01 mm
